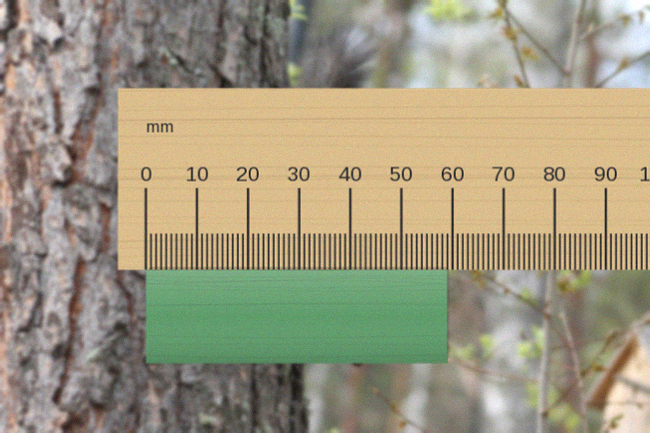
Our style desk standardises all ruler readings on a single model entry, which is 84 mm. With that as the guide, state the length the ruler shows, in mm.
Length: 59 mm
